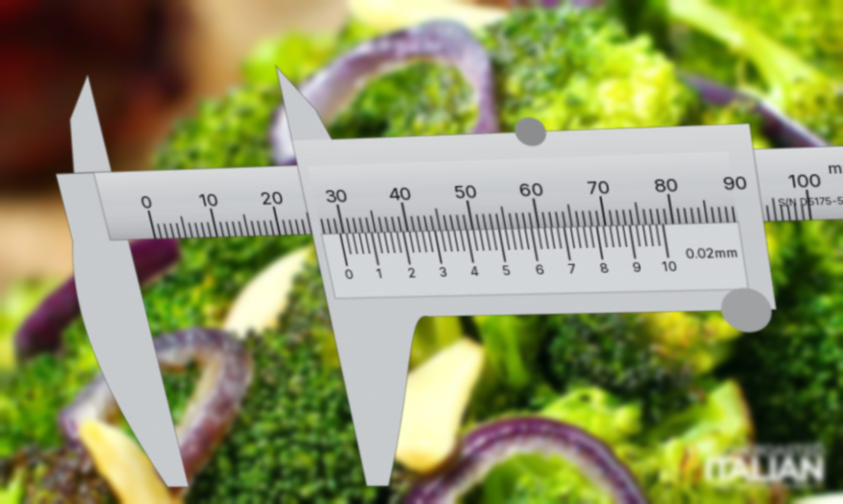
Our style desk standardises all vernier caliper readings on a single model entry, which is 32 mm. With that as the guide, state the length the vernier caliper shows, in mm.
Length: 29.5 mm
